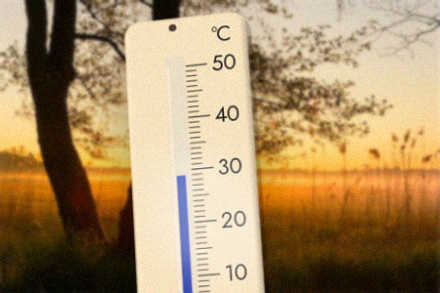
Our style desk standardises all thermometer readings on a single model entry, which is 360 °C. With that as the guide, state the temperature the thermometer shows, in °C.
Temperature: 29 °C
